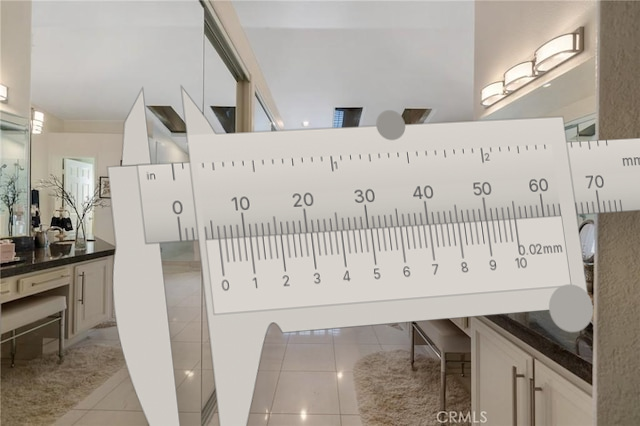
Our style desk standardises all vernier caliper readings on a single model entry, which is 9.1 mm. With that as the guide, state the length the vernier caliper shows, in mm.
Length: 6.0 mm
